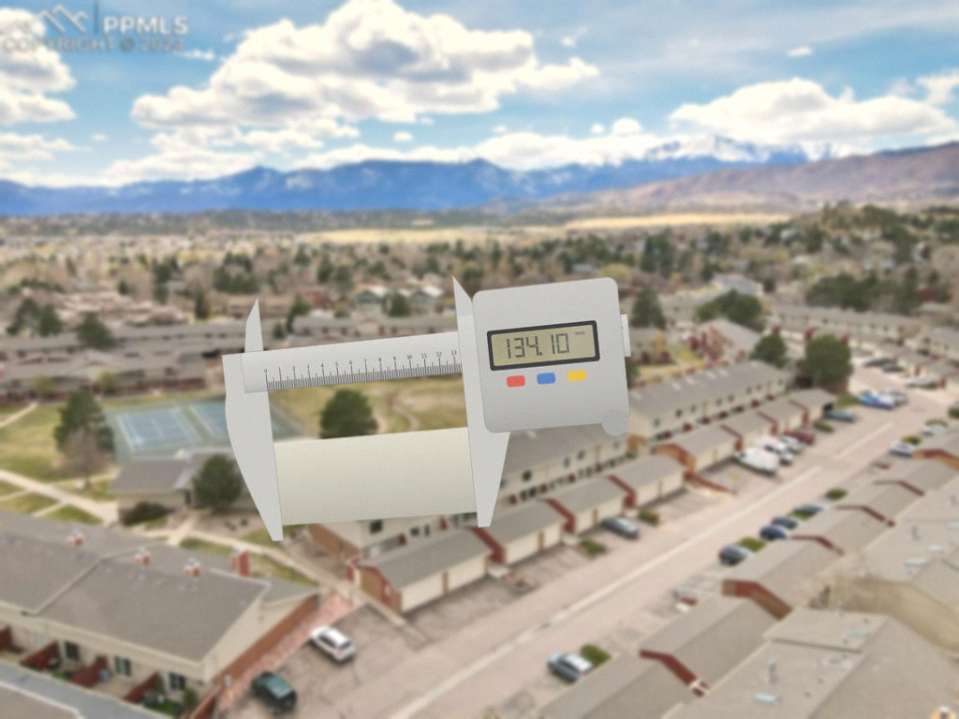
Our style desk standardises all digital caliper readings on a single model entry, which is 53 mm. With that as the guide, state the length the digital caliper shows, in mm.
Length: 134.10 mm
